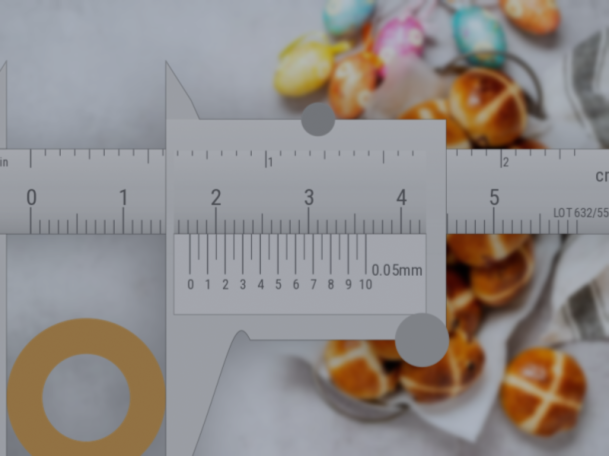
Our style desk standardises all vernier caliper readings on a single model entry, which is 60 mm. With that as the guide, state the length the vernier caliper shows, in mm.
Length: 17.2 mm
